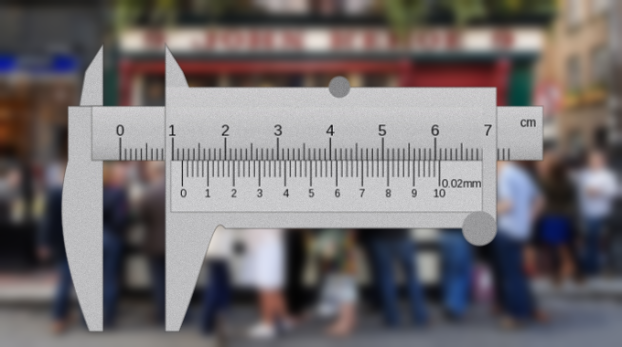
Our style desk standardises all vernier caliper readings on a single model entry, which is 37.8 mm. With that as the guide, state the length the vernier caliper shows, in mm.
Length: 11.8 mm
